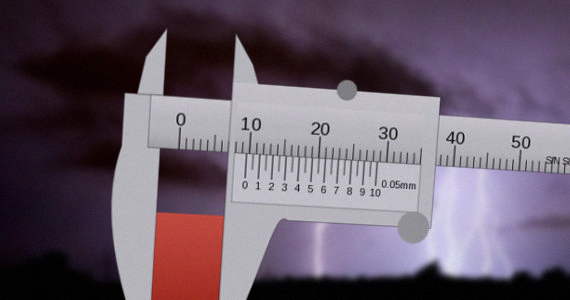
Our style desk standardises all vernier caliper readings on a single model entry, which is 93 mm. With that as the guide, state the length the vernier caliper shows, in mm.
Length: 9.6 mm
